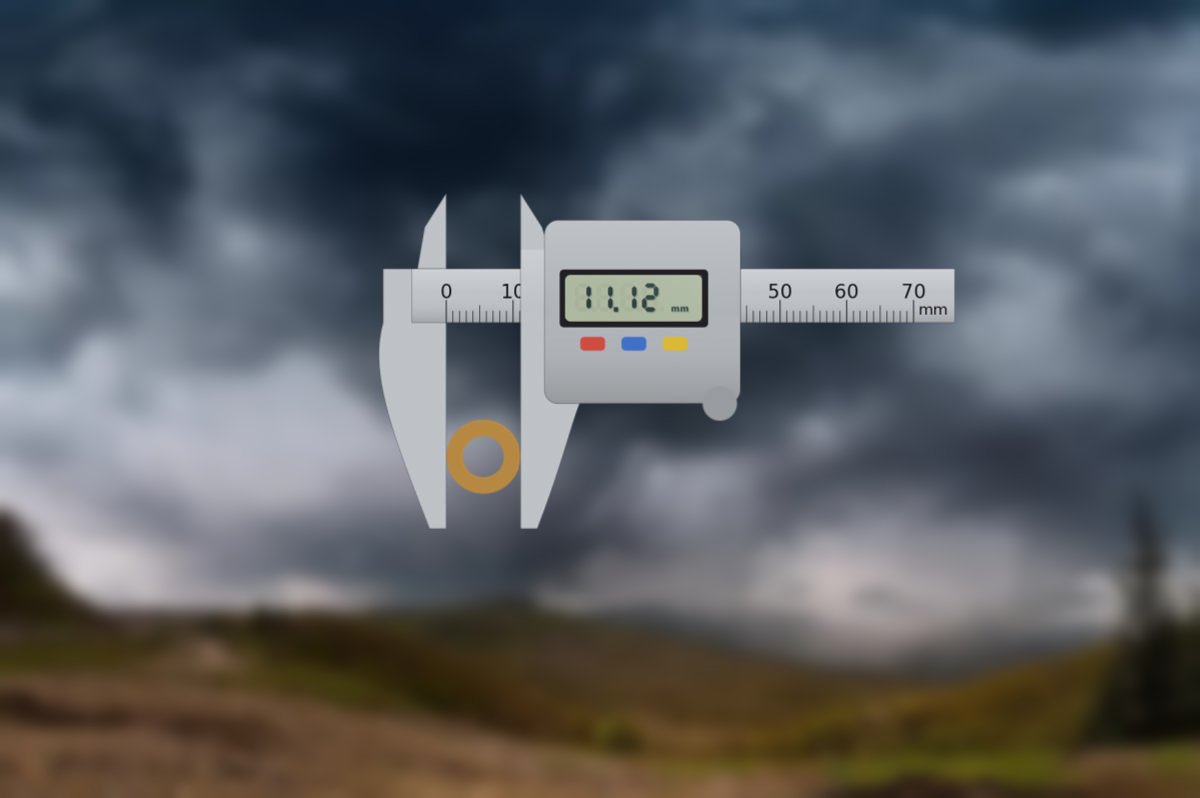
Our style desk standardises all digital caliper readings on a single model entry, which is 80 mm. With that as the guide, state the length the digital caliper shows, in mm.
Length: 11.12 mm
